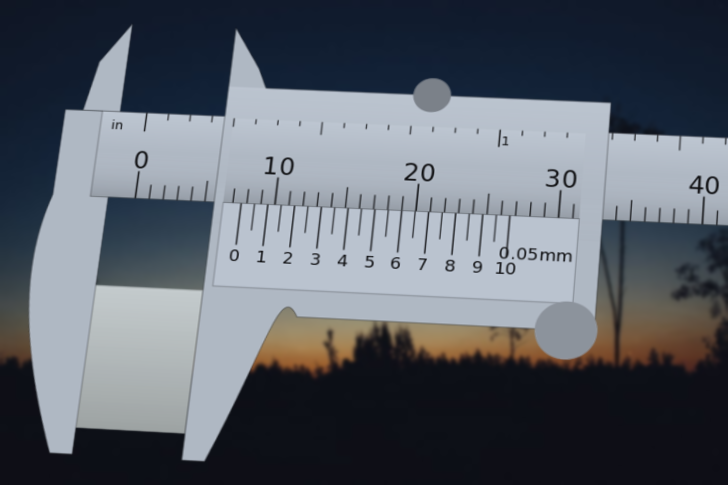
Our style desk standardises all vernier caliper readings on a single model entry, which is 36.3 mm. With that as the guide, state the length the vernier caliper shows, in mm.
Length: 7.6 mm
